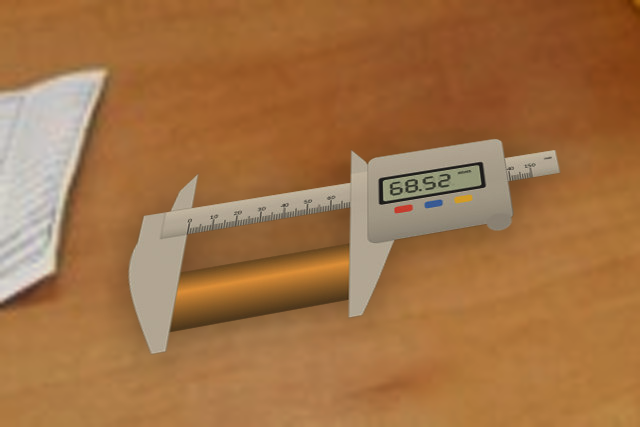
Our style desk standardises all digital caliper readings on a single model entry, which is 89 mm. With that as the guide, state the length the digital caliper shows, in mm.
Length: 68.52 mm
